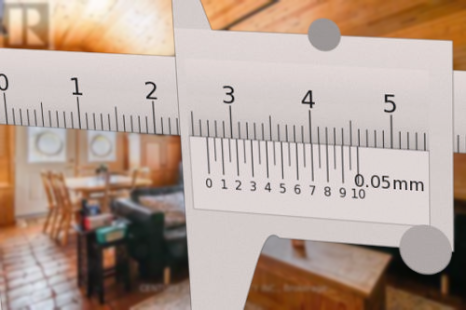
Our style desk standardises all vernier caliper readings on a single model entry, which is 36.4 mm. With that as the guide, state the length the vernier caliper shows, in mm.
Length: 26.8 mm
